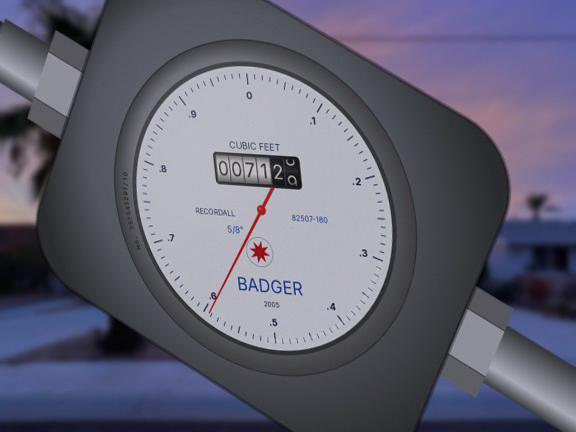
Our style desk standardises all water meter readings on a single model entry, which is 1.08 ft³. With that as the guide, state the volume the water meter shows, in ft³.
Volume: 7128.59 ft³
